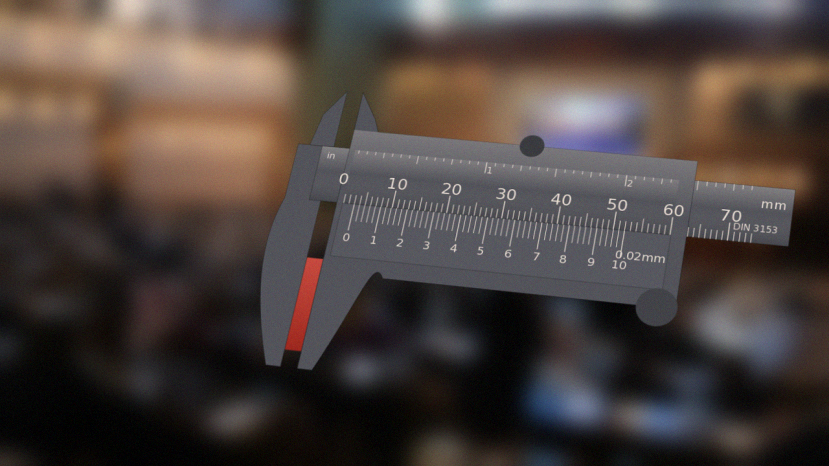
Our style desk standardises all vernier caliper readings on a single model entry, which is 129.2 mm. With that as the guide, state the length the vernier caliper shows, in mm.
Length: 3.0 mm
